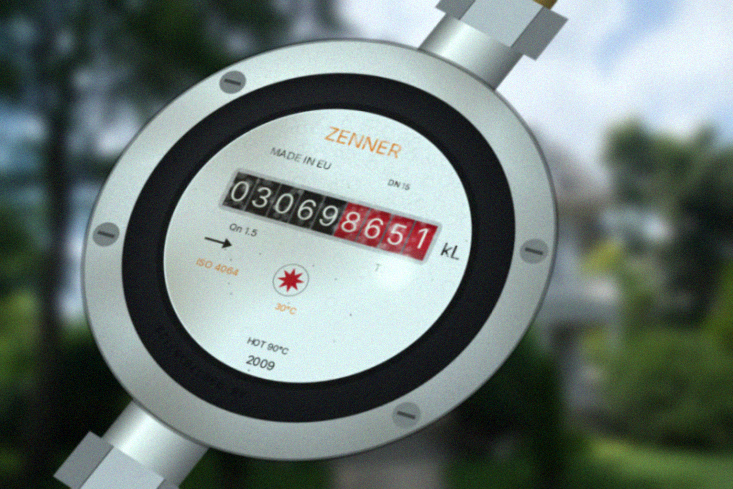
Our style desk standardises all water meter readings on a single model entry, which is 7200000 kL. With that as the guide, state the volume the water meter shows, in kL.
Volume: 3069.8651 kL
